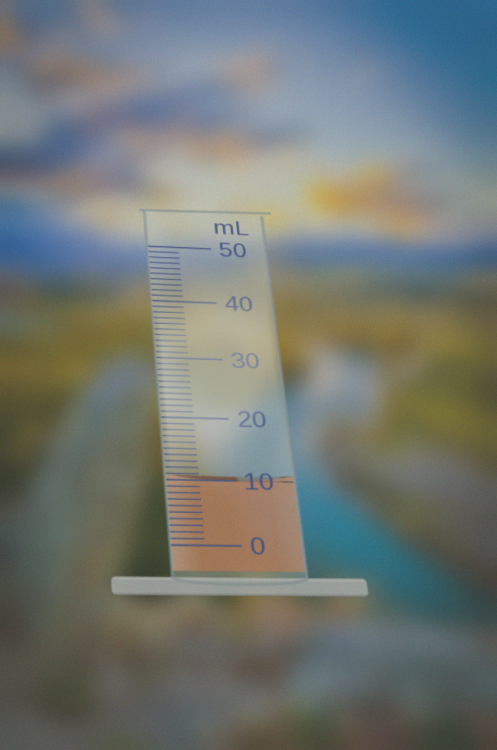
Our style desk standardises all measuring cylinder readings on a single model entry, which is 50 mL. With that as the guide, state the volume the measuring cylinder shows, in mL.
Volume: 10 mL
